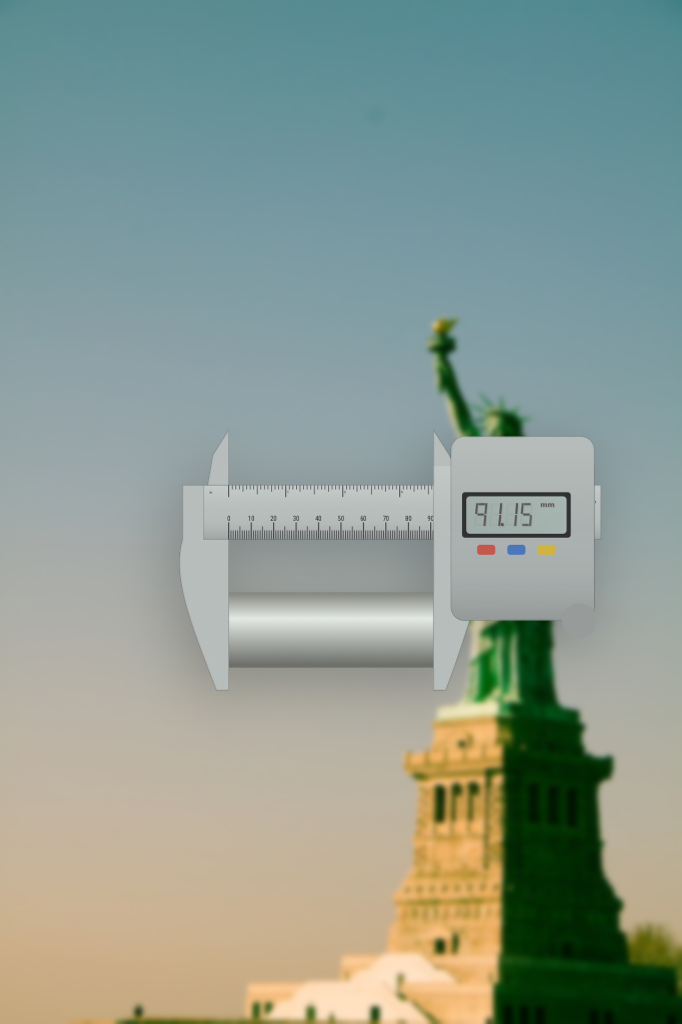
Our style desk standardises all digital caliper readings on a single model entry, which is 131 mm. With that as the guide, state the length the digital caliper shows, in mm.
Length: 91.15 mm
